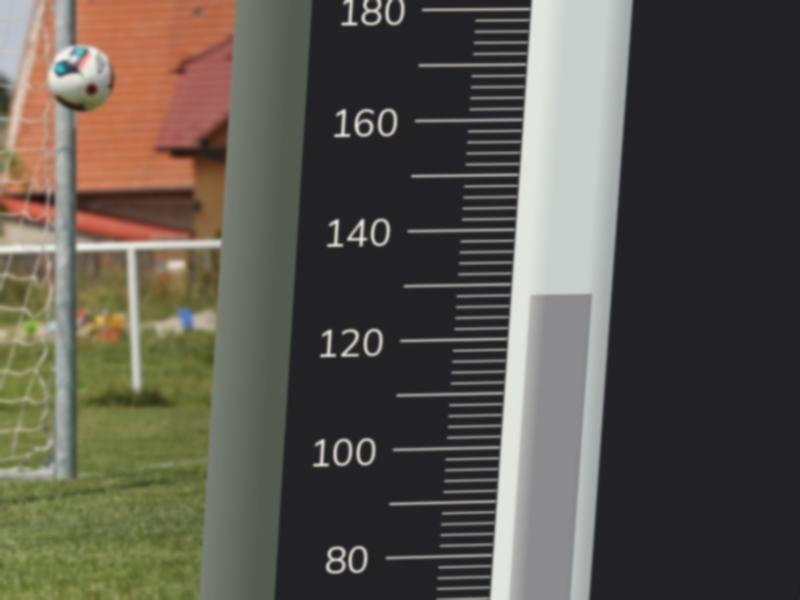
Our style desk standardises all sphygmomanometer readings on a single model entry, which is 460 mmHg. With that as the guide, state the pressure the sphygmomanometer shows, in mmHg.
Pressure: 128 mmHg
